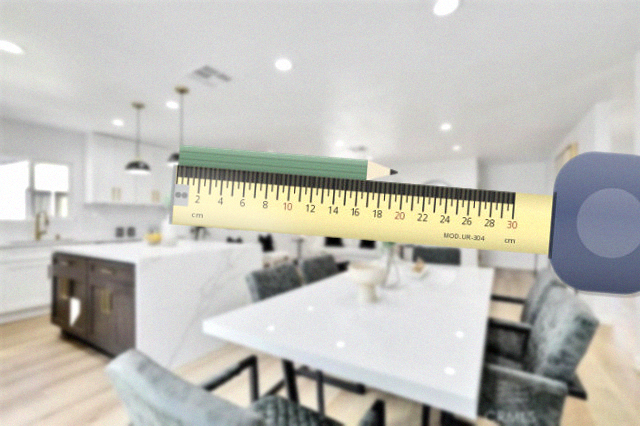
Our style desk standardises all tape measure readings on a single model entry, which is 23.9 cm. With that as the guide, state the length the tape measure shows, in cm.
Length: 19.5 cm
